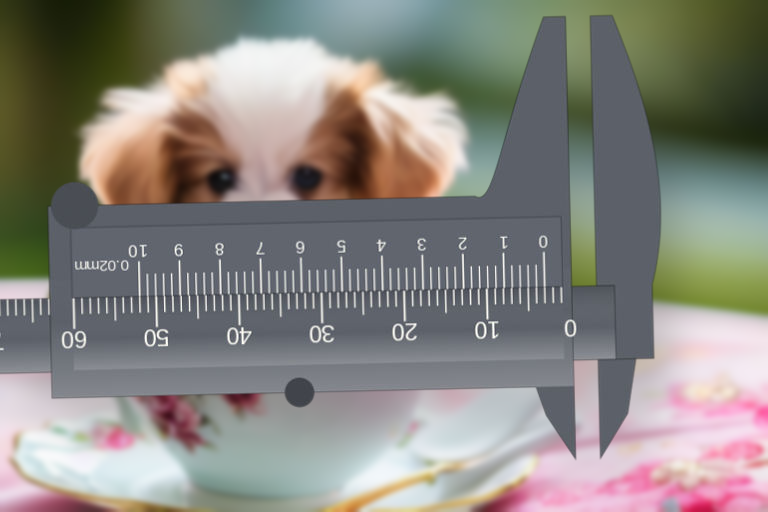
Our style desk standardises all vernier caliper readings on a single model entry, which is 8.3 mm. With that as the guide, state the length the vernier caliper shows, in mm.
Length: 3.0 mm
